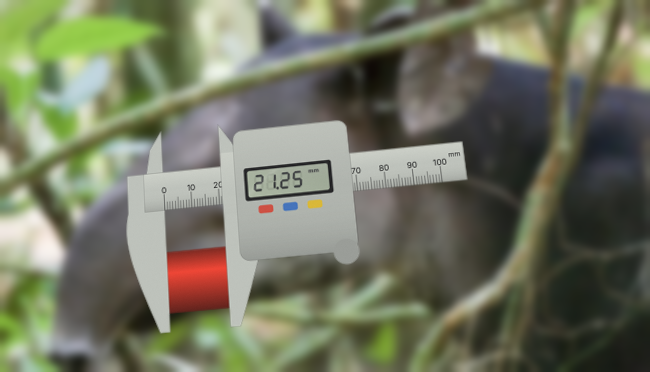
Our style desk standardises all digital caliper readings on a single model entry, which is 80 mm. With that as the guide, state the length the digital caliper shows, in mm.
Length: 21.25 mm
